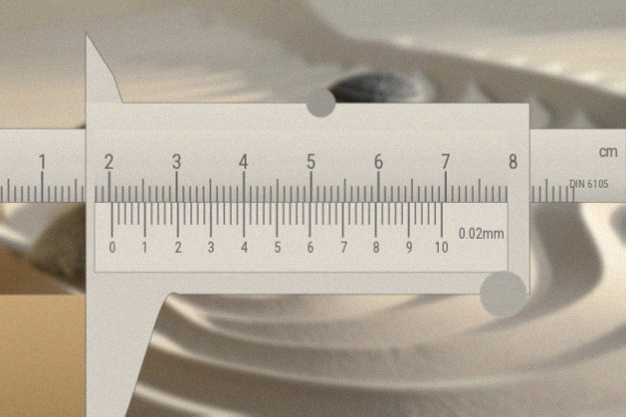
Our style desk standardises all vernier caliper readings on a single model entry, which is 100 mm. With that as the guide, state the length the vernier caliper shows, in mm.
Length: 20.4 mm
